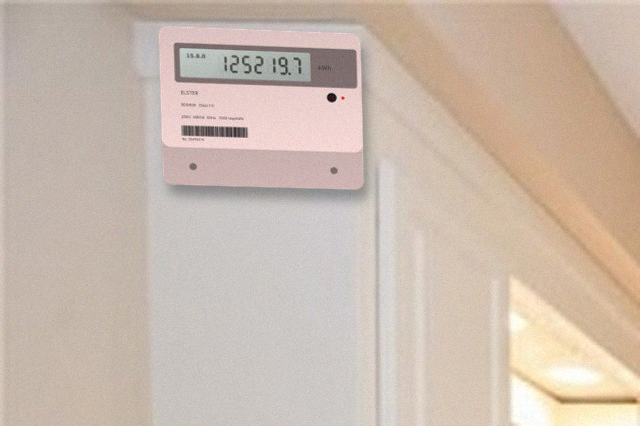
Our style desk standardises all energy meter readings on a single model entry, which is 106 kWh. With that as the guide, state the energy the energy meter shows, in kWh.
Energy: 125219.7 kWh
